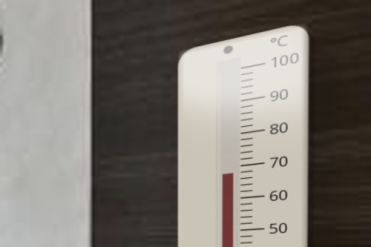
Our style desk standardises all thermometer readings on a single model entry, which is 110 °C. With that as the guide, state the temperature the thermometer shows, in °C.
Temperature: 68 °C
